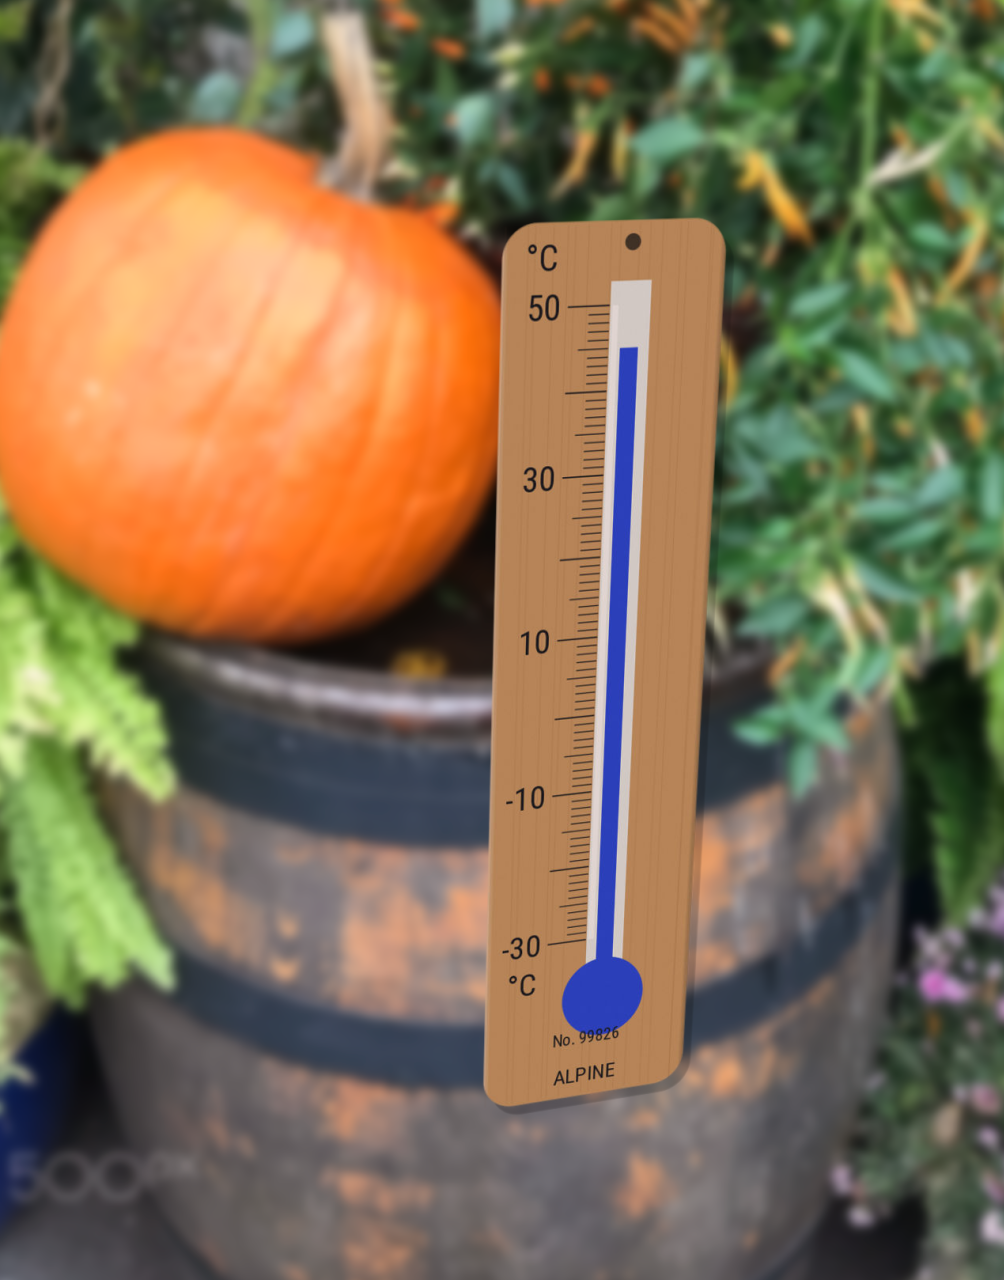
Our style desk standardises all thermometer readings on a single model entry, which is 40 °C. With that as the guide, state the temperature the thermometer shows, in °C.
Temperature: 45 °C
